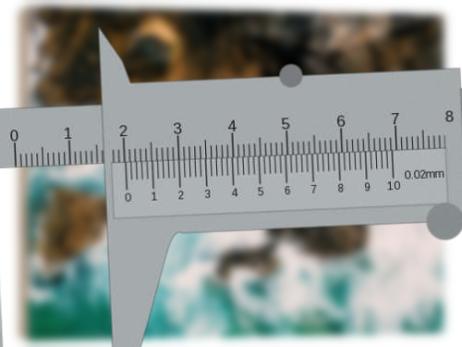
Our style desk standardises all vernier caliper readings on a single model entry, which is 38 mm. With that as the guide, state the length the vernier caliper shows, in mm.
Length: 20.2 mm
